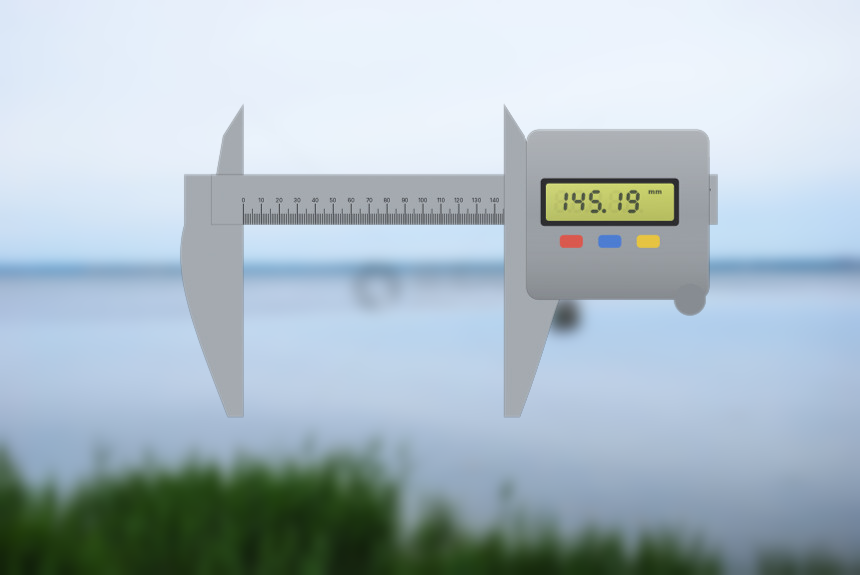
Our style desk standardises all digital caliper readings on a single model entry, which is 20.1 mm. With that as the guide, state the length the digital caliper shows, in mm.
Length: 145.19 mm
